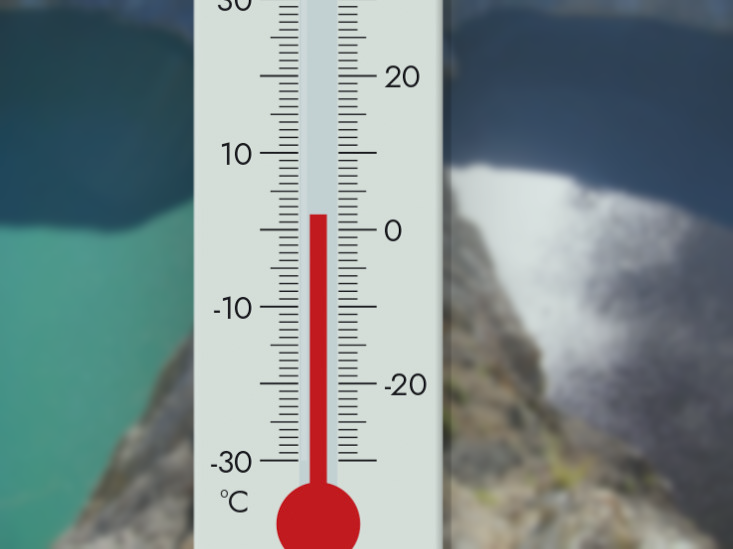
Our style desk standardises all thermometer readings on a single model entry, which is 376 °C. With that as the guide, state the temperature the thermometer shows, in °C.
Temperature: 2 °C
